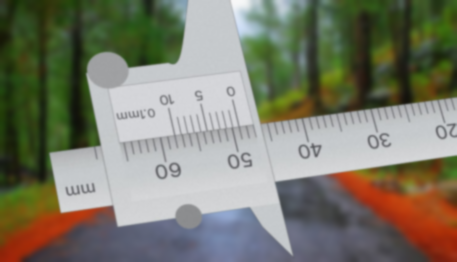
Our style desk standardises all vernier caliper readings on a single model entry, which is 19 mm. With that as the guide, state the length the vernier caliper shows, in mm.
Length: 49.0 mm
